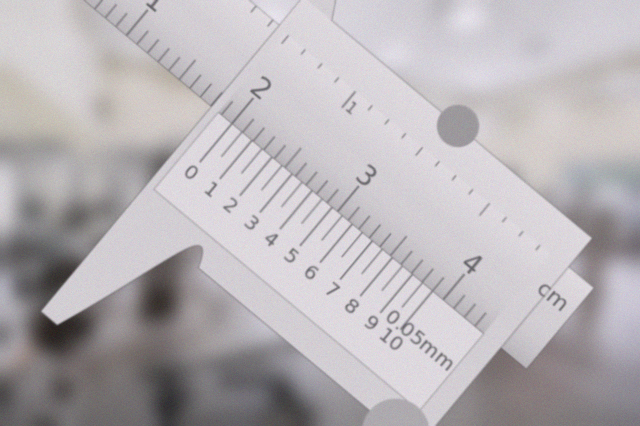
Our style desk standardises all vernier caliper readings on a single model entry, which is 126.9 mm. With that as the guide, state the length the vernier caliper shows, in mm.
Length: 20.0 mm
